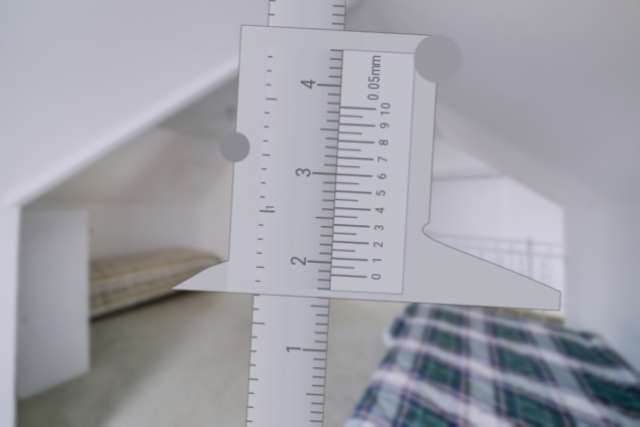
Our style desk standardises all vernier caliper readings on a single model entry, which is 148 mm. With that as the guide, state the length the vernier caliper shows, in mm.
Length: 18.6 mm
